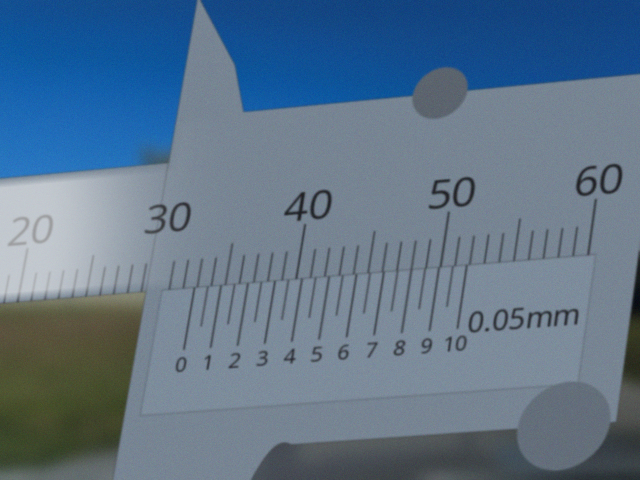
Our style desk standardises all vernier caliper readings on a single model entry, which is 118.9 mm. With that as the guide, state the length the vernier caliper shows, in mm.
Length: 32.8 mm
